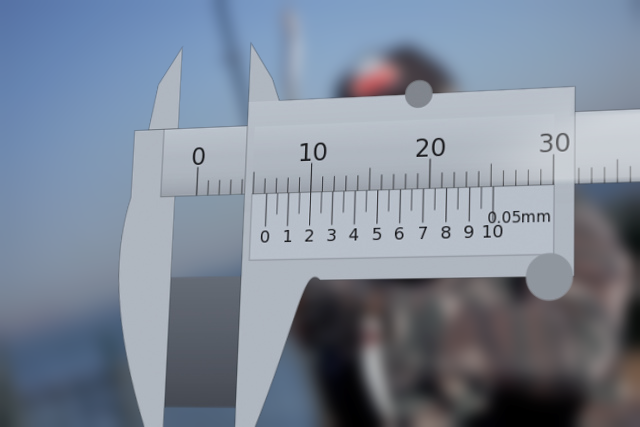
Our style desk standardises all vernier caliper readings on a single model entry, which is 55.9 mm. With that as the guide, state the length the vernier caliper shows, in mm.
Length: 6.2 mm
